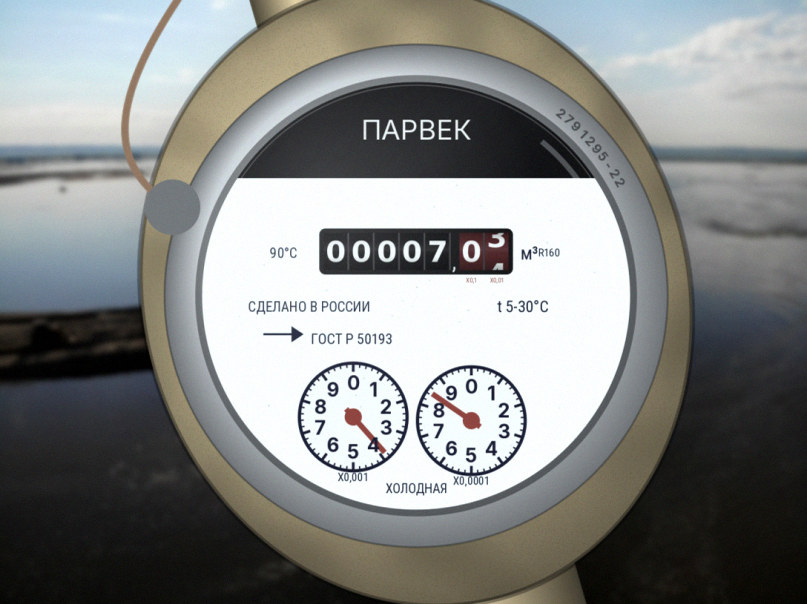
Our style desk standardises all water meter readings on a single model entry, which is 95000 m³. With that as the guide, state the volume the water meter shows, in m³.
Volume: 7.0338 m³
